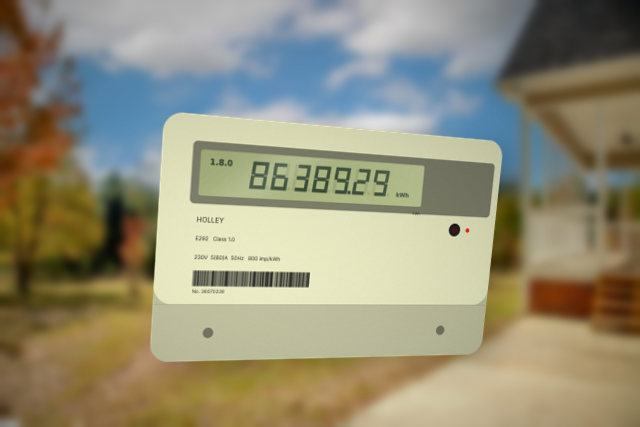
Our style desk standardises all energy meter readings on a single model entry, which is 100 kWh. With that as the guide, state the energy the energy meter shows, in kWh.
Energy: 86389.29 kWh
